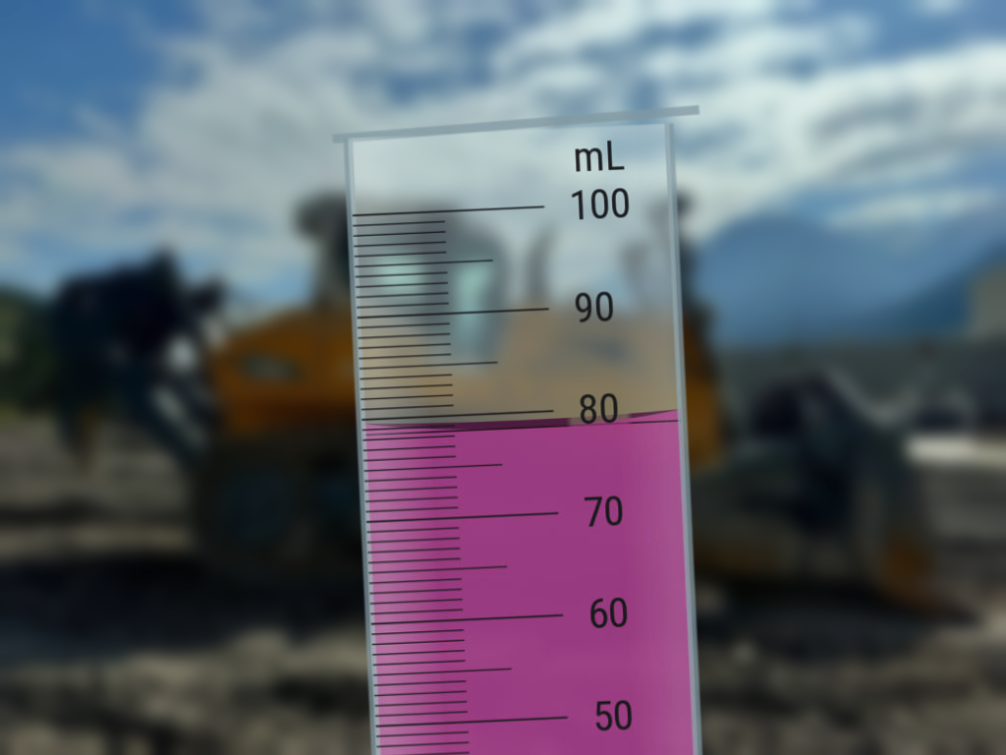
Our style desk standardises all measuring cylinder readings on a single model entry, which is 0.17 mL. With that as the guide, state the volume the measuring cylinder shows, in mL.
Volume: 78.5 mL
